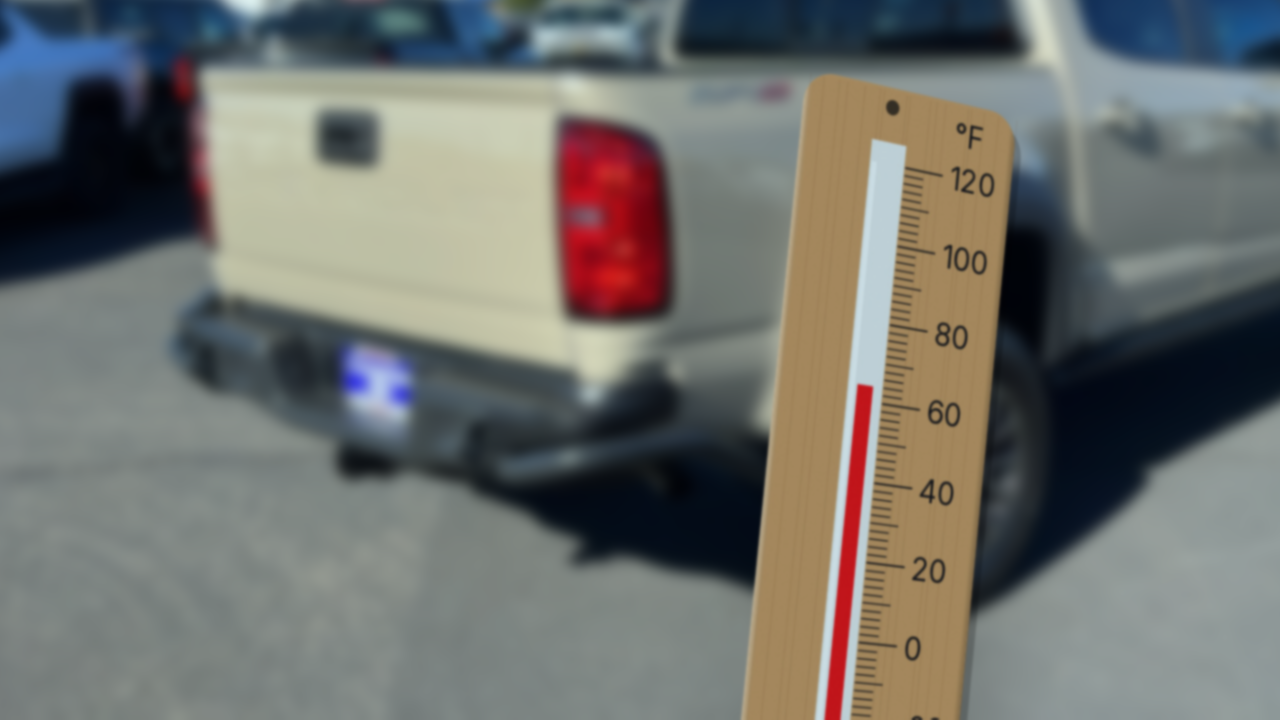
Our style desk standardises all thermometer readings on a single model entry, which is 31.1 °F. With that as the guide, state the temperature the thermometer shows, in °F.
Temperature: 64 °F
